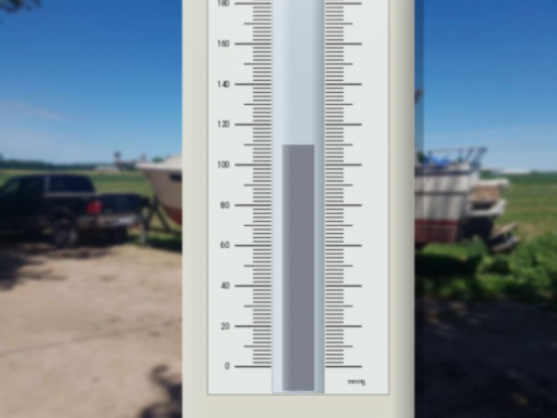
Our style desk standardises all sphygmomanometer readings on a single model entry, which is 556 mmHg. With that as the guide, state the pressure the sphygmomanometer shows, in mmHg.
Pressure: 110 mmHg
